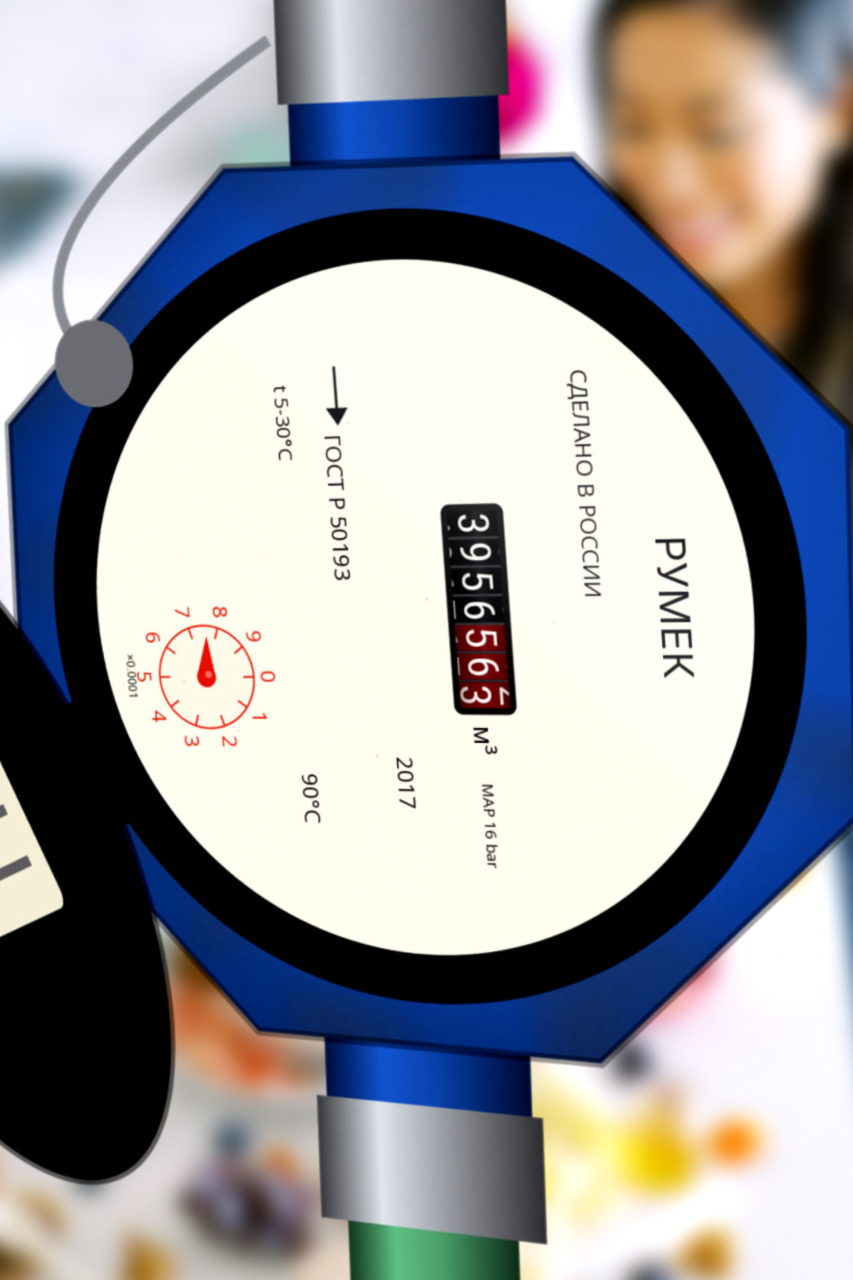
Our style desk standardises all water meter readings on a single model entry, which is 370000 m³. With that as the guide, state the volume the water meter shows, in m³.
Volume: 3956.5627 m³
